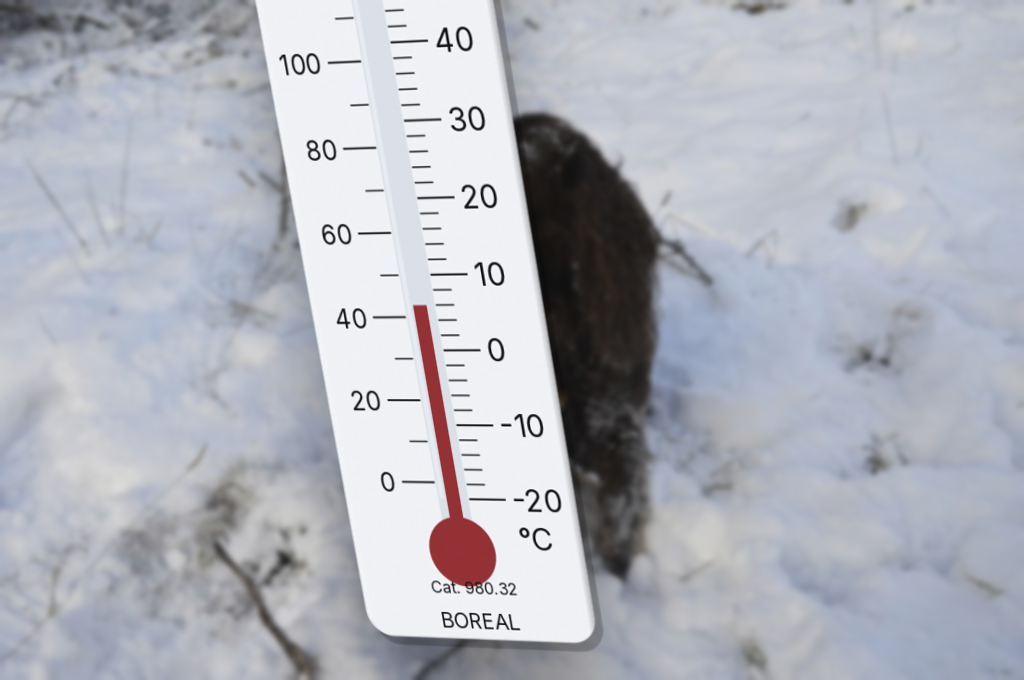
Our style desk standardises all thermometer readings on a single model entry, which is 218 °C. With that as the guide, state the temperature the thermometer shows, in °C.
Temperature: 6 °C
